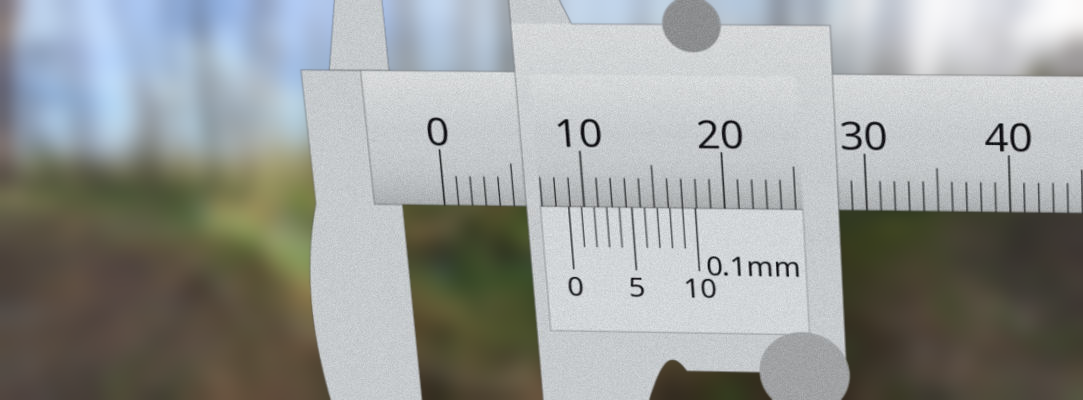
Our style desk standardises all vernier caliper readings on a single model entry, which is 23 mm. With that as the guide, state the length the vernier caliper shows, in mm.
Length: 8.9 mm
